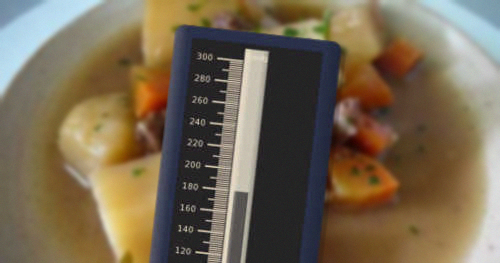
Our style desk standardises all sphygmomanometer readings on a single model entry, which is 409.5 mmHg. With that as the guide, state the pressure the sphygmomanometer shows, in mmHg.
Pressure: 180 mmHg
